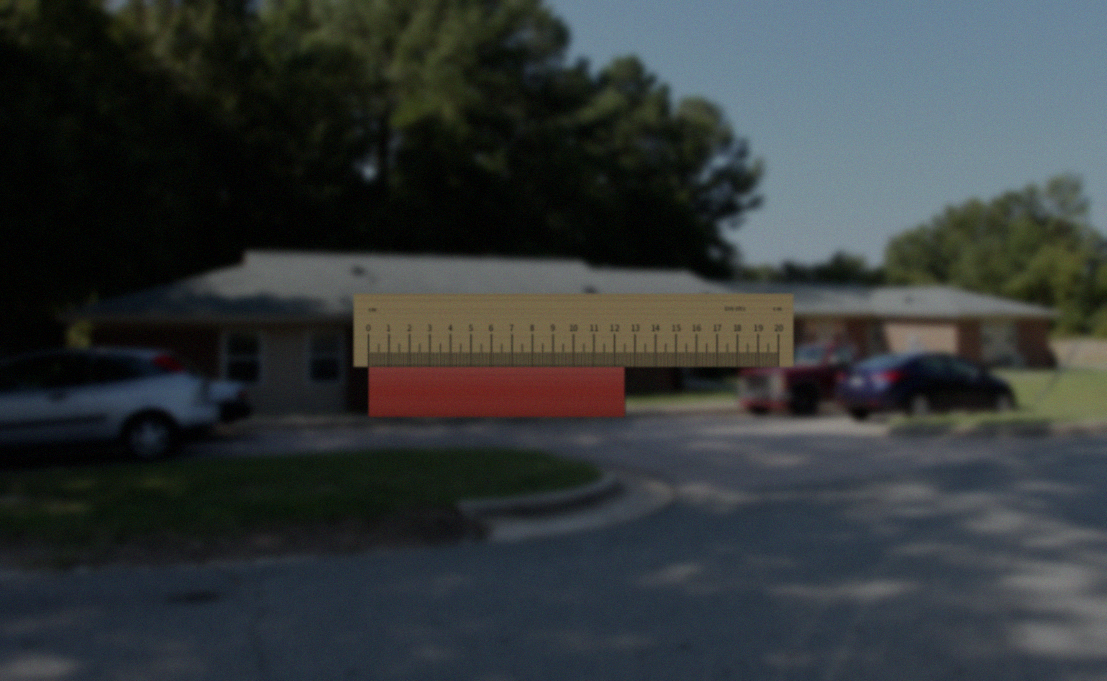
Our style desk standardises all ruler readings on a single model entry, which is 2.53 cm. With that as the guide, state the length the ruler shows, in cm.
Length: 12.5 cm
